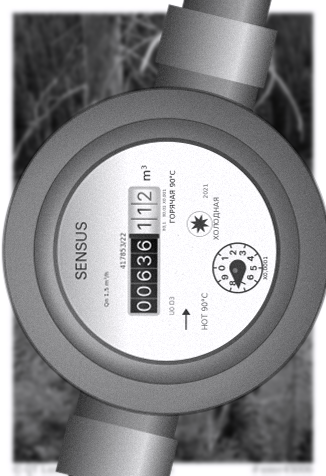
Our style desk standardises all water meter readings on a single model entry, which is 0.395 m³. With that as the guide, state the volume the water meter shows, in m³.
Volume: 636.1127 m³
